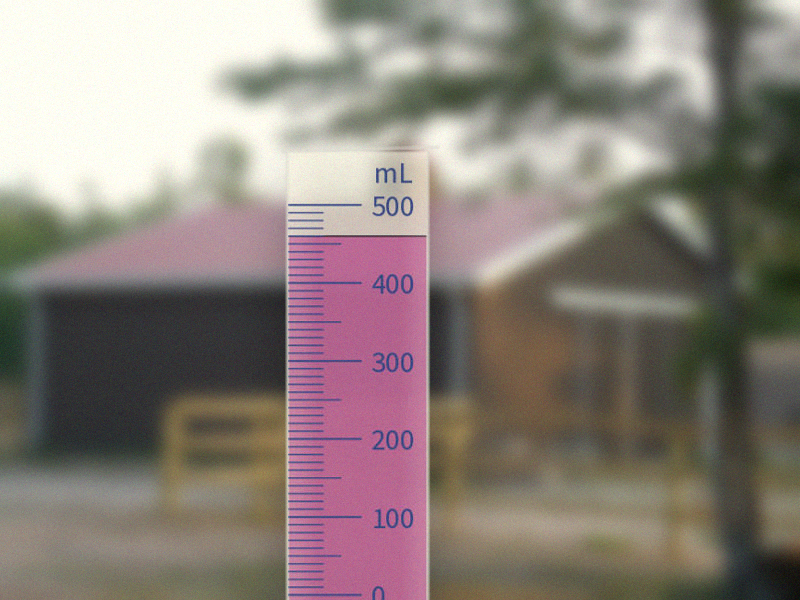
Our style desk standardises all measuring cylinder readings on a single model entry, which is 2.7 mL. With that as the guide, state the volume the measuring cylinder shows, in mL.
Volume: 460 mL
